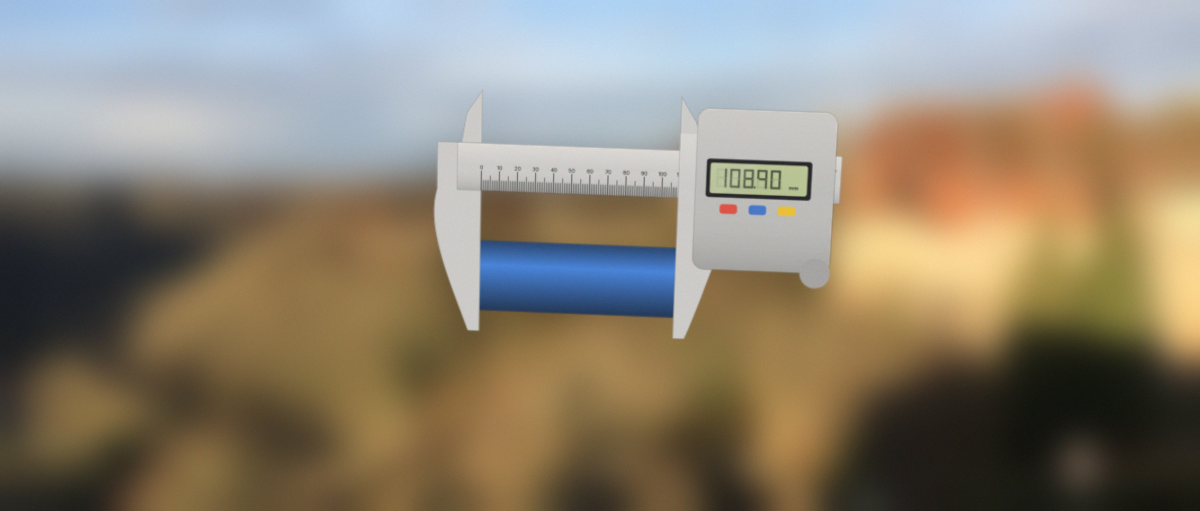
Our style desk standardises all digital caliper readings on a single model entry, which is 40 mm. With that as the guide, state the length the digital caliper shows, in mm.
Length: 108.90 mm
